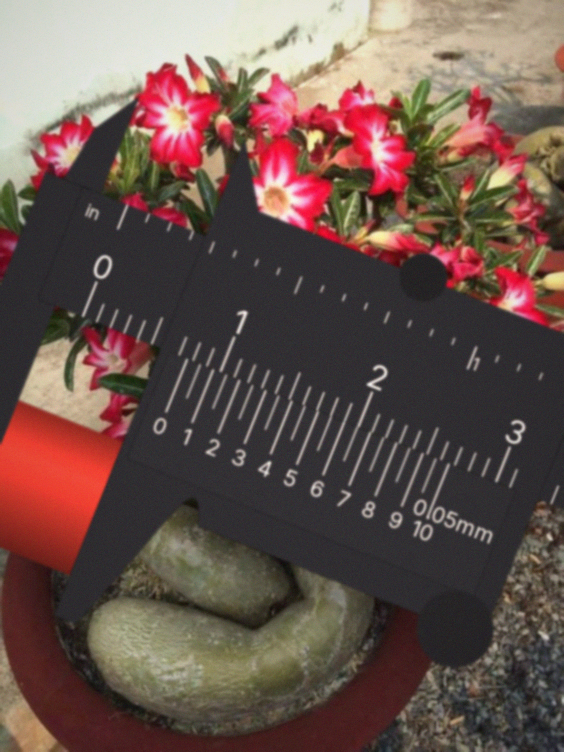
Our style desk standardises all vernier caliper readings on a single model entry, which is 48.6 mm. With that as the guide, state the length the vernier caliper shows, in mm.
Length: 7.6 mm
